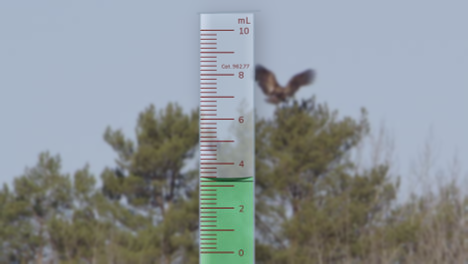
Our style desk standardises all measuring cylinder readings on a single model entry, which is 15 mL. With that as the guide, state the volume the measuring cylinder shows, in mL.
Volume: 3.2 mL
